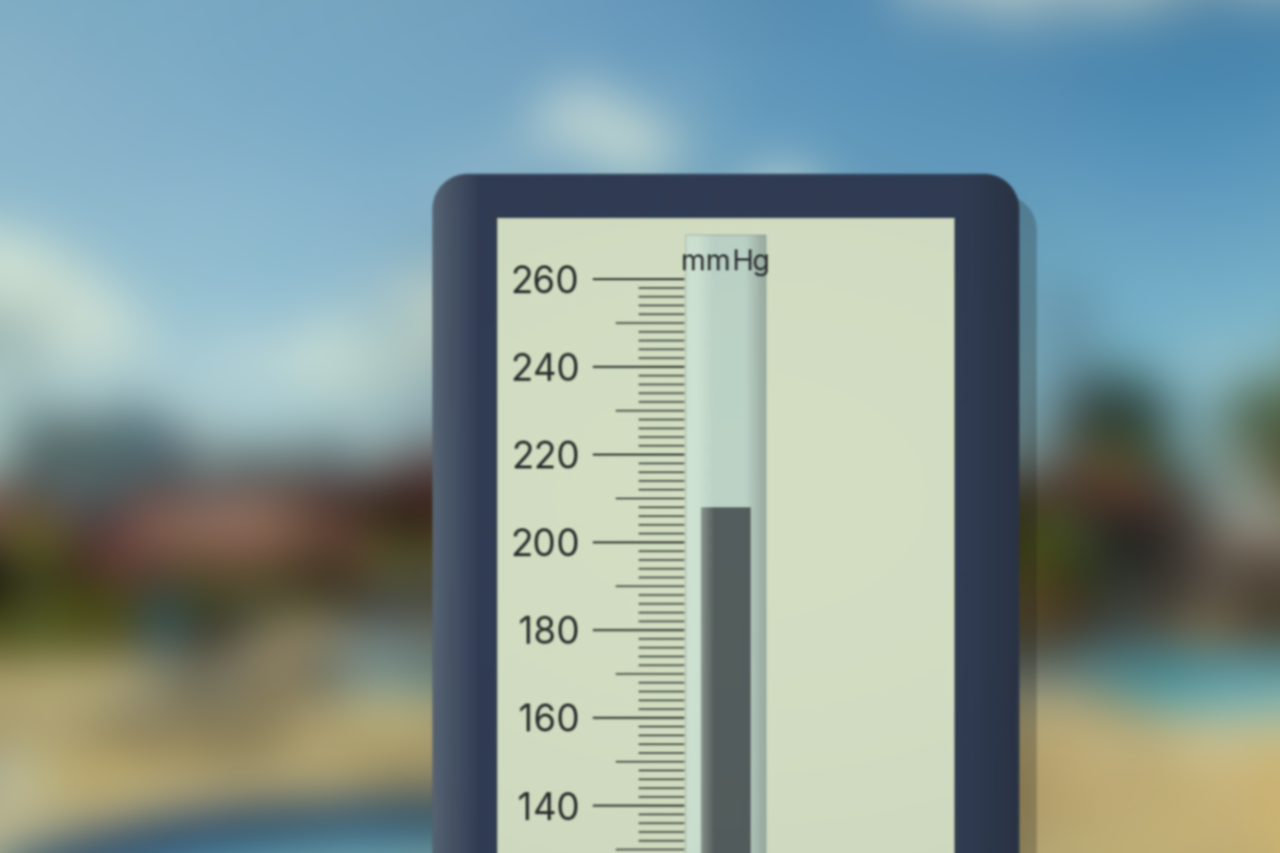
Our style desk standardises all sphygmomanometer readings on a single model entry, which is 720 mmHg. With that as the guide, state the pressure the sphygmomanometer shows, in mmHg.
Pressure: 208 mmHg
